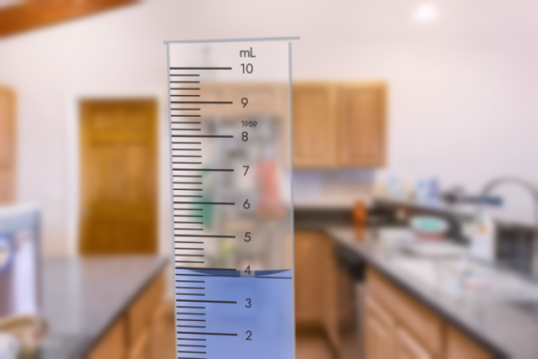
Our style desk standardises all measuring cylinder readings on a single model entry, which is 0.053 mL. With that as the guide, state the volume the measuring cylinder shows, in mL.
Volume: 3.8 mL
